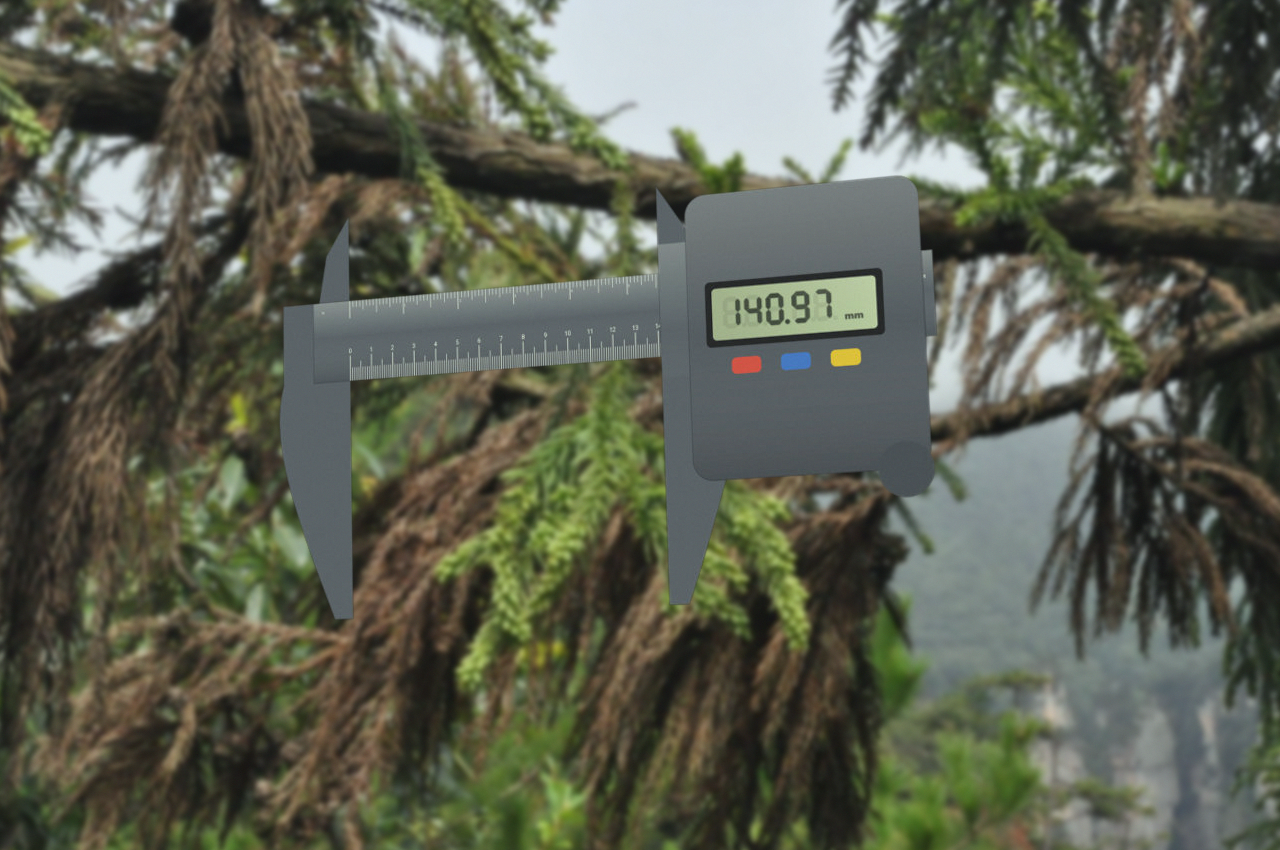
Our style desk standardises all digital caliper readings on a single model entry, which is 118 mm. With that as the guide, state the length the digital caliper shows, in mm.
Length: 140.97 mm
